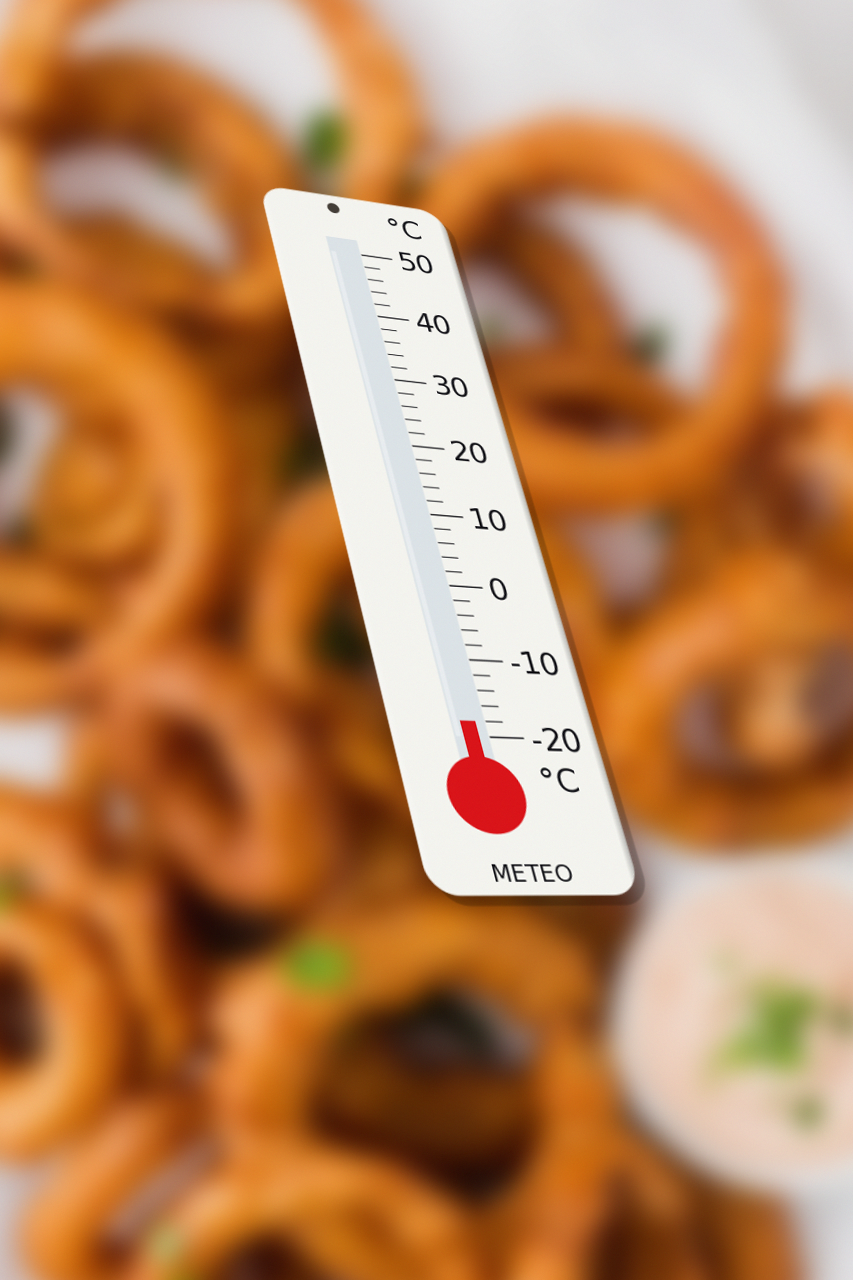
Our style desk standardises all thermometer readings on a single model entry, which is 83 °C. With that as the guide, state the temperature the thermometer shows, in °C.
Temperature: -18 °C
